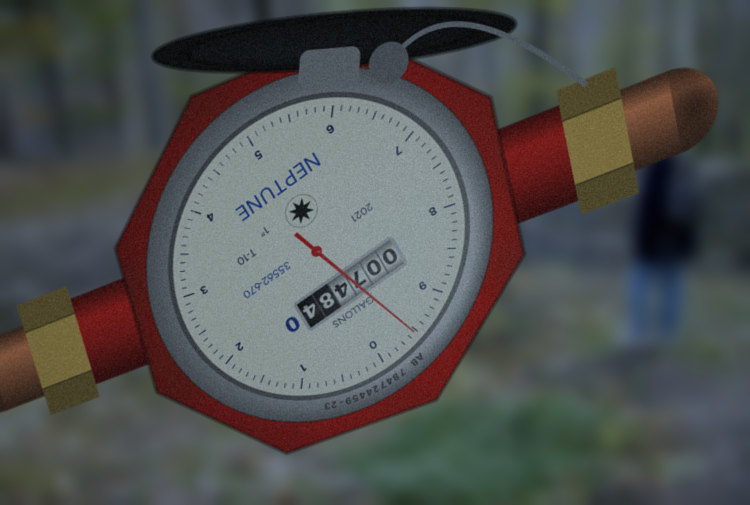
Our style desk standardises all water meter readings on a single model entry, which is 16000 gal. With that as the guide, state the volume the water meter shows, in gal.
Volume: 74839.5 gal
